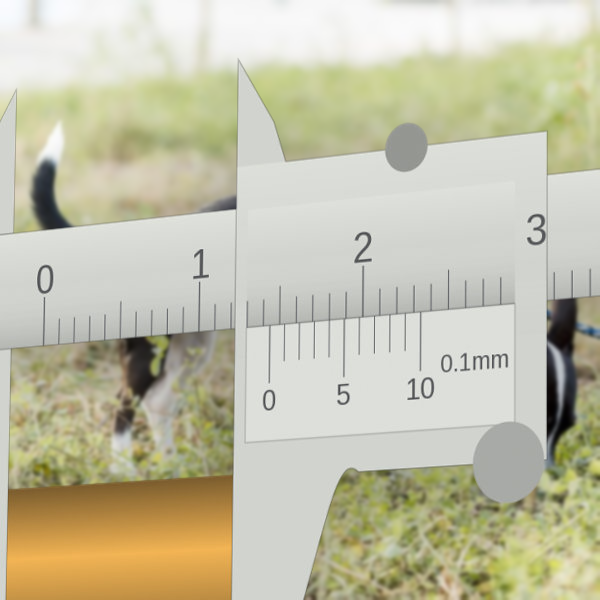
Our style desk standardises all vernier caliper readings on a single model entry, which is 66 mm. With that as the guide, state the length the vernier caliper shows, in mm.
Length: 14.4 mm
